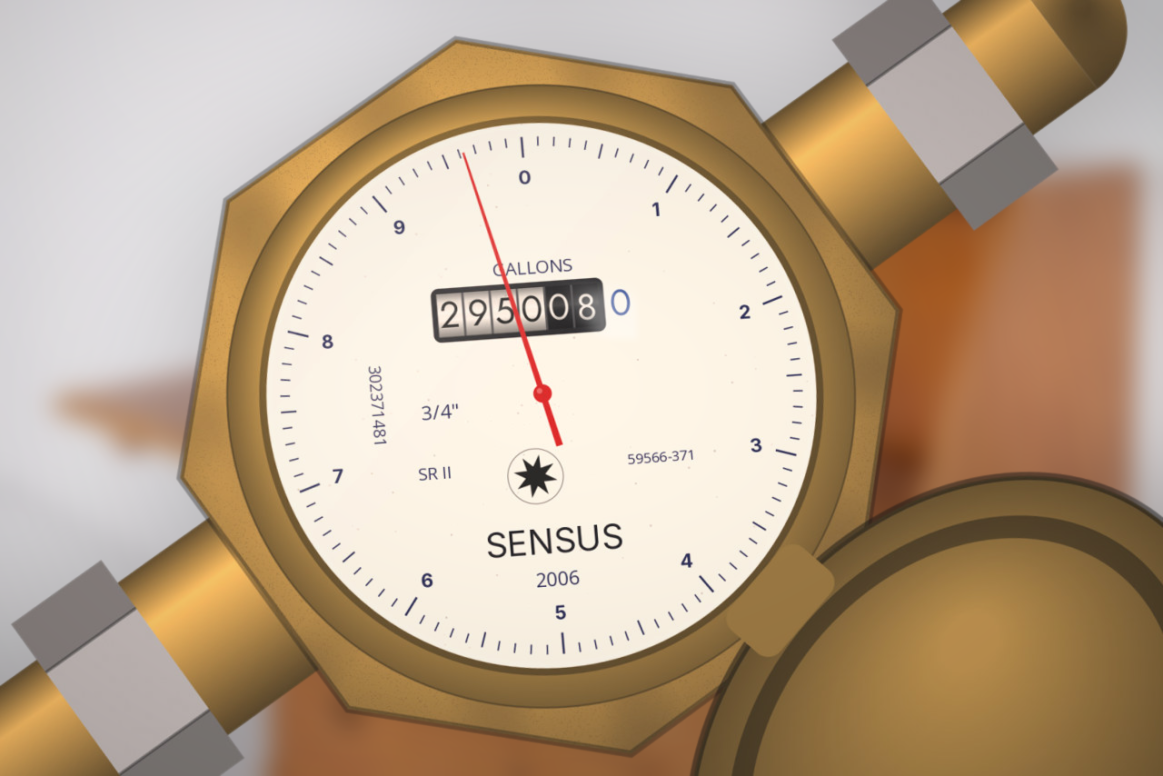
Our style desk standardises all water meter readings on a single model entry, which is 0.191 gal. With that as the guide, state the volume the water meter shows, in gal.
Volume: 2950079.6 gal
